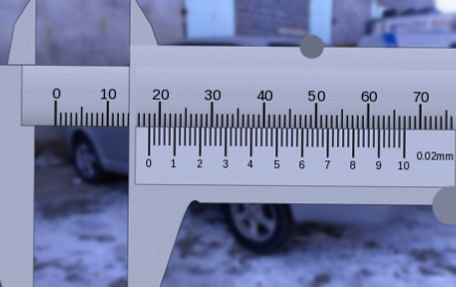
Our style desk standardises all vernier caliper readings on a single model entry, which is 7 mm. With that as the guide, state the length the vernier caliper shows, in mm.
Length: 18.0 mm
